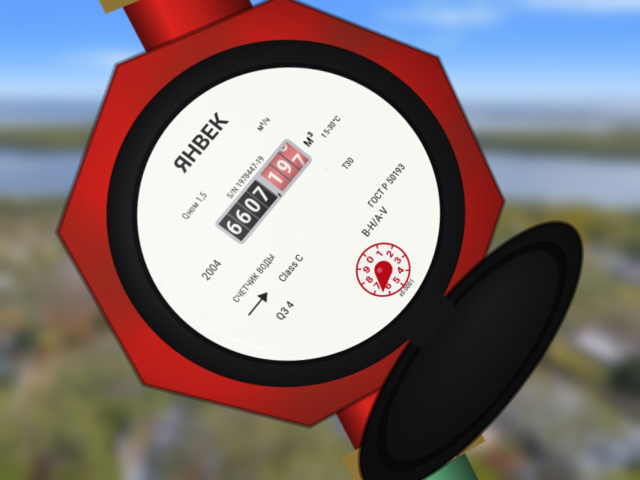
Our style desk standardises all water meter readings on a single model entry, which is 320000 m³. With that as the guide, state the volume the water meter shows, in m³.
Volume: 6607.1966 m³
